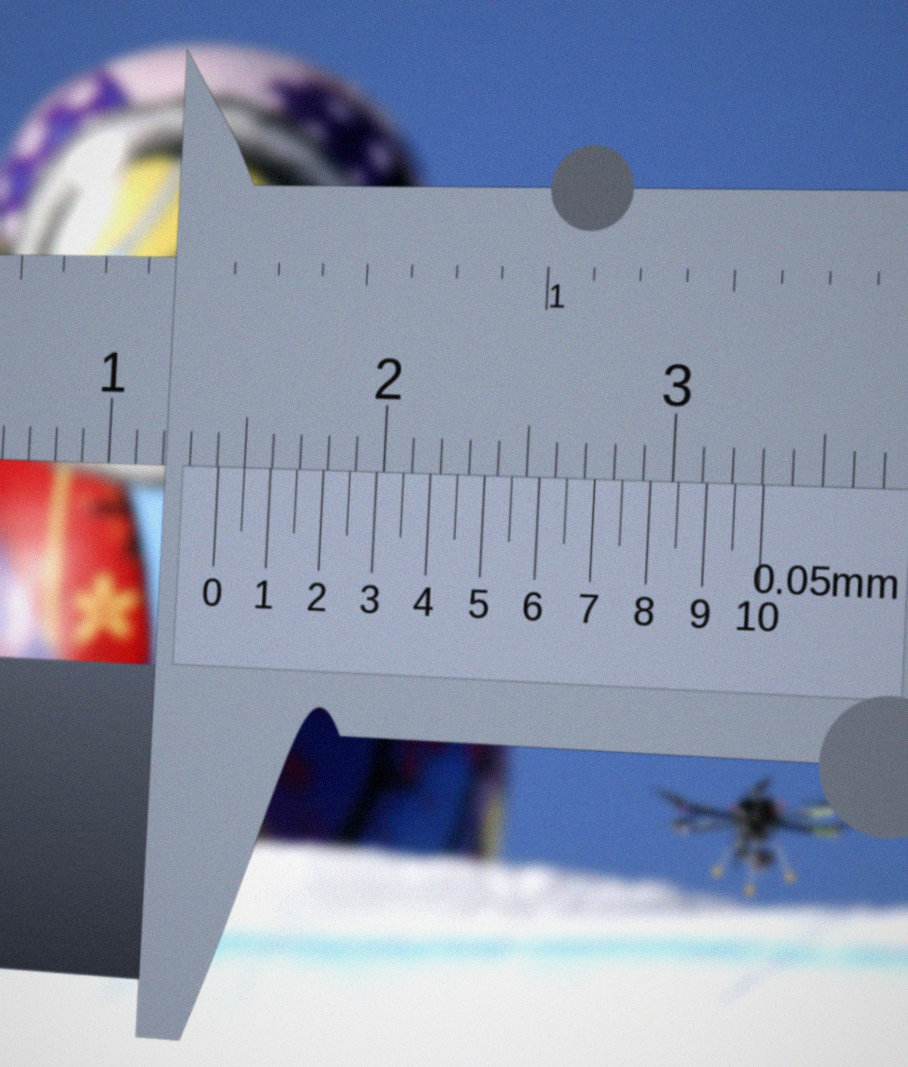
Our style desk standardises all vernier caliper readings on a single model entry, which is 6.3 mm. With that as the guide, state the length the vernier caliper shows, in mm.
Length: 14.05 mm
